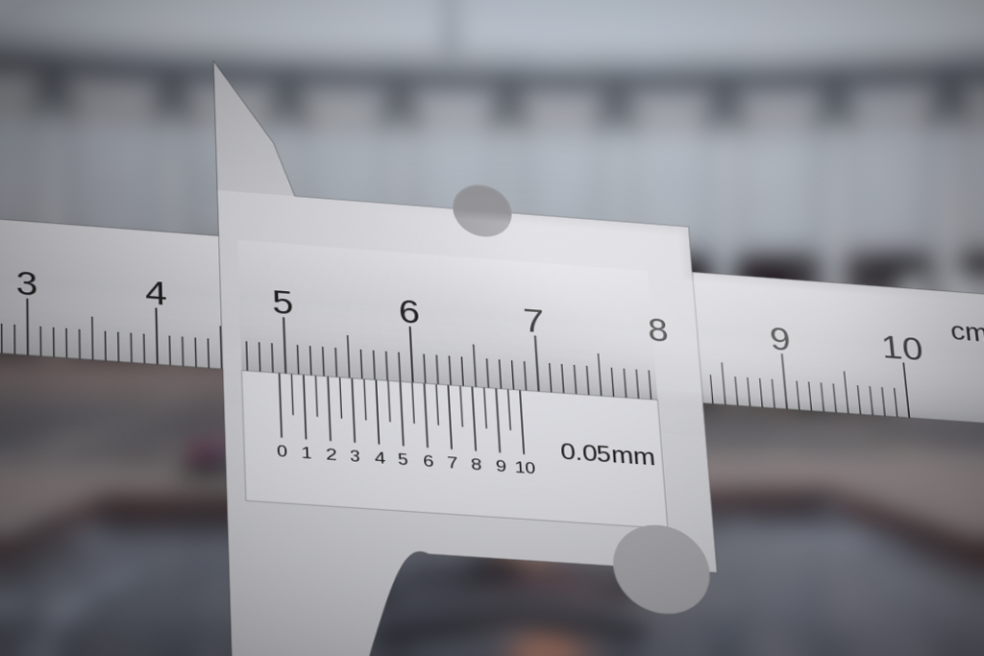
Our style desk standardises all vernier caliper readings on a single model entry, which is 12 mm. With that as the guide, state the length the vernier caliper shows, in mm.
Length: 49.5 mm
